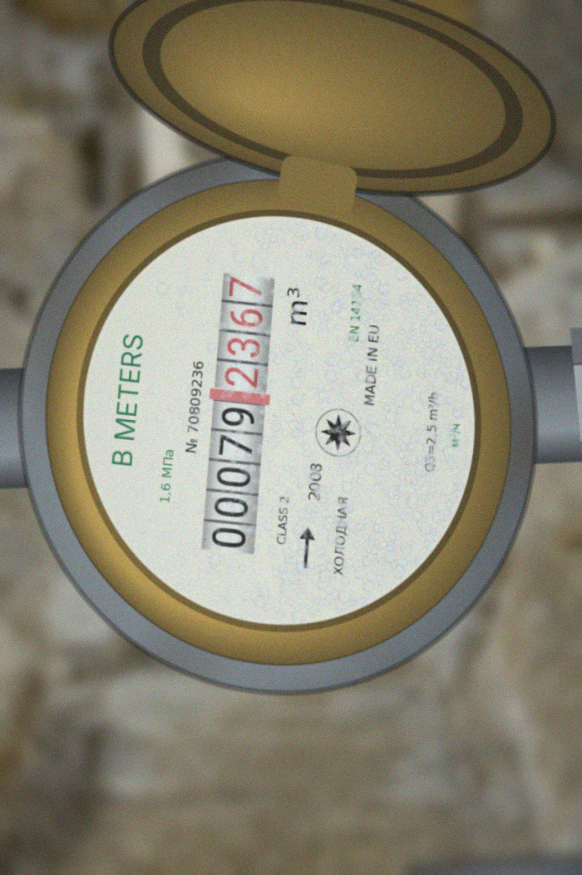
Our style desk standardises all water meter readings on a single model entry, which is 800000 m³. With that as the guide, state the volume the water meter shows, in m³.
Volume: 79.2367 m³
